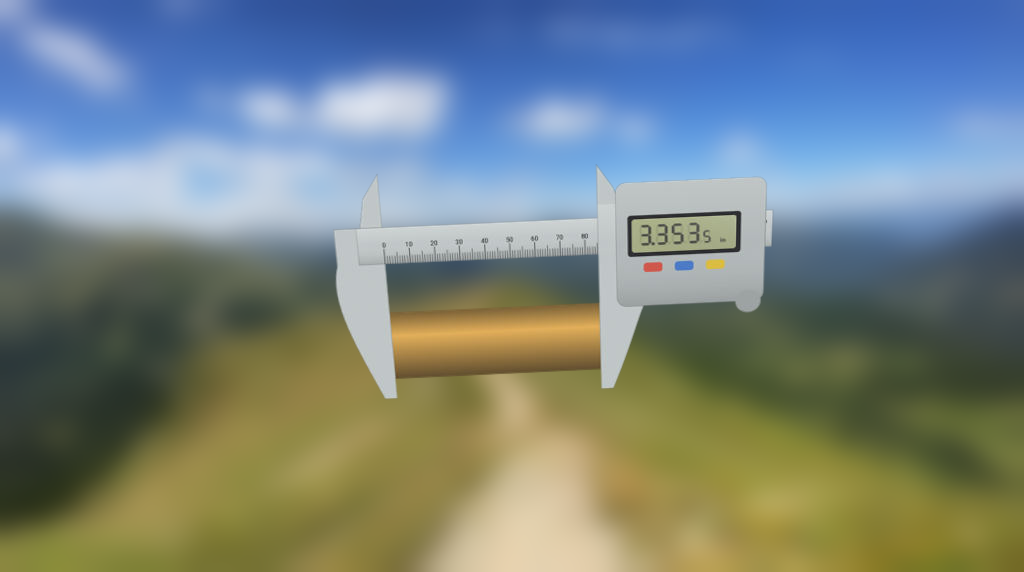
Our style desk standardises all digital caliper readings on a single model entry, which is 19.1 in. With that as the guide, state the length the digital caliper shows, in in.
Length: 3.3535 in
